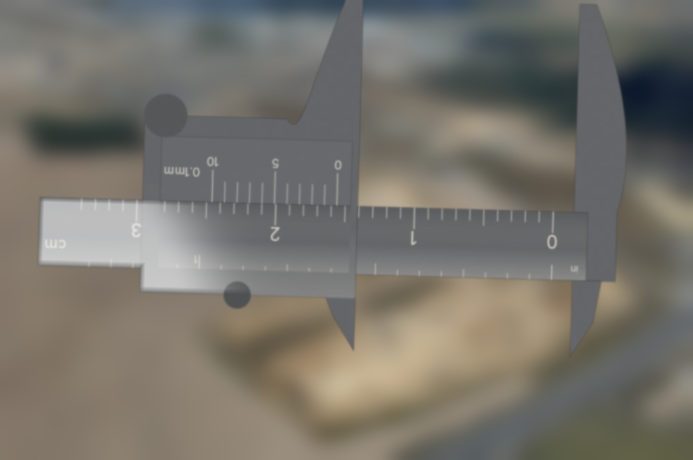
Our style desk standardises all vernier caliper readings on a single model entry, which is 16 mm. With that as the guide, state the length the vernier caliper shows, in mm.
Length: 15.6 mm
